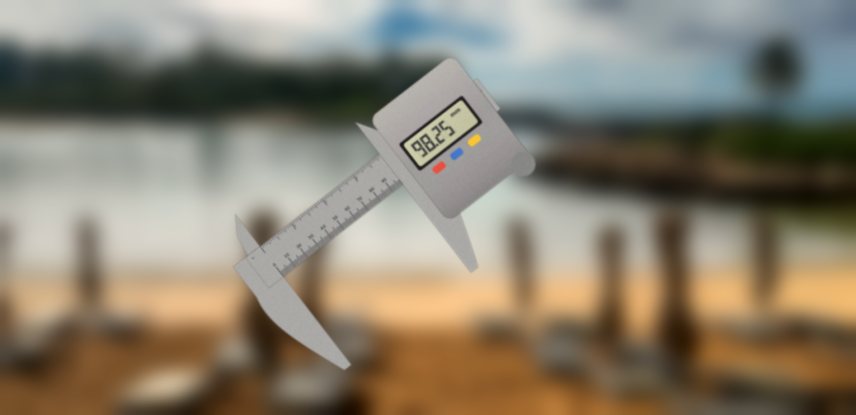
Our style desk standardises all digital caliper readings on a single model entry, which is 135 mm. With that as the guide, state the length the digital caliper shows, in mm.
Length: 98.25 mm
